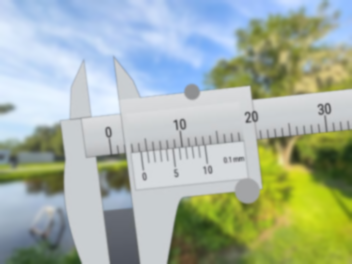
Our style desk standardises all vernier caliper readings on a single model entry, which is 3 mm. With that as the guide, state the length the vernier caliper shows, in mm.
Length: 4.2 mm
